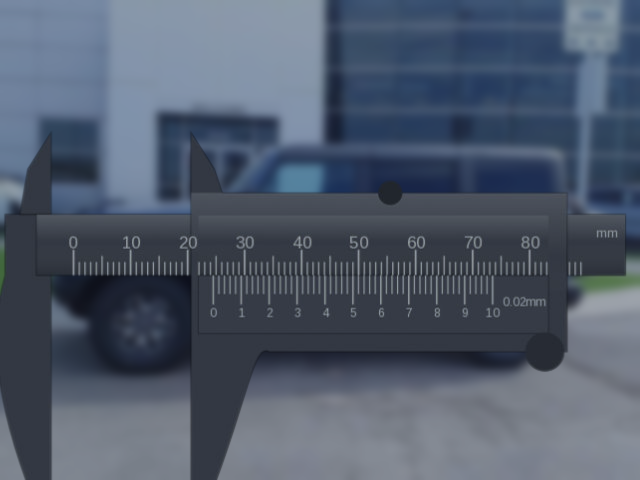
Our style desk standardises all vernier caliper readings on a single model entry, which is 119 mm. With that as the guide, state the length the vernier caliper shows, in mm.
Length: 24.5 mm
